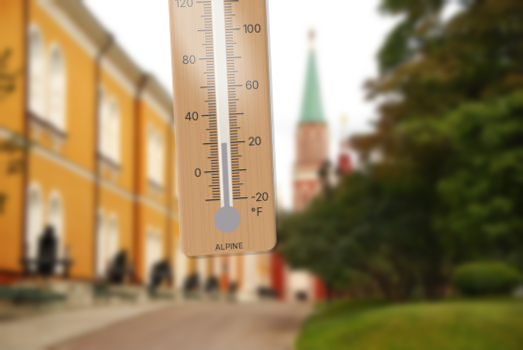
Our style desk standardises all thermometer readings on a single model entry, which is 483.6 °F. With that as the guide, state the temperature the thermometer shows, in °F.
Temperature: 20 °F
